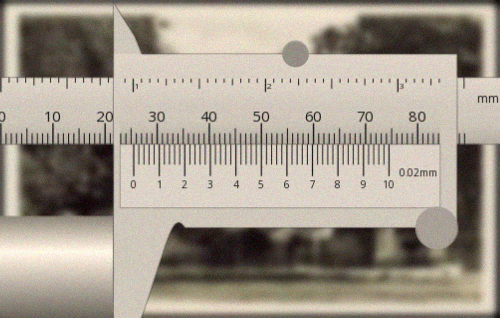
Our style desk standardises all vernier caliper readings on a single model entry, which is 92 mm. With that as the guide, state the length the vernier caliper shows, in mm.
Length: 25.5 mm
